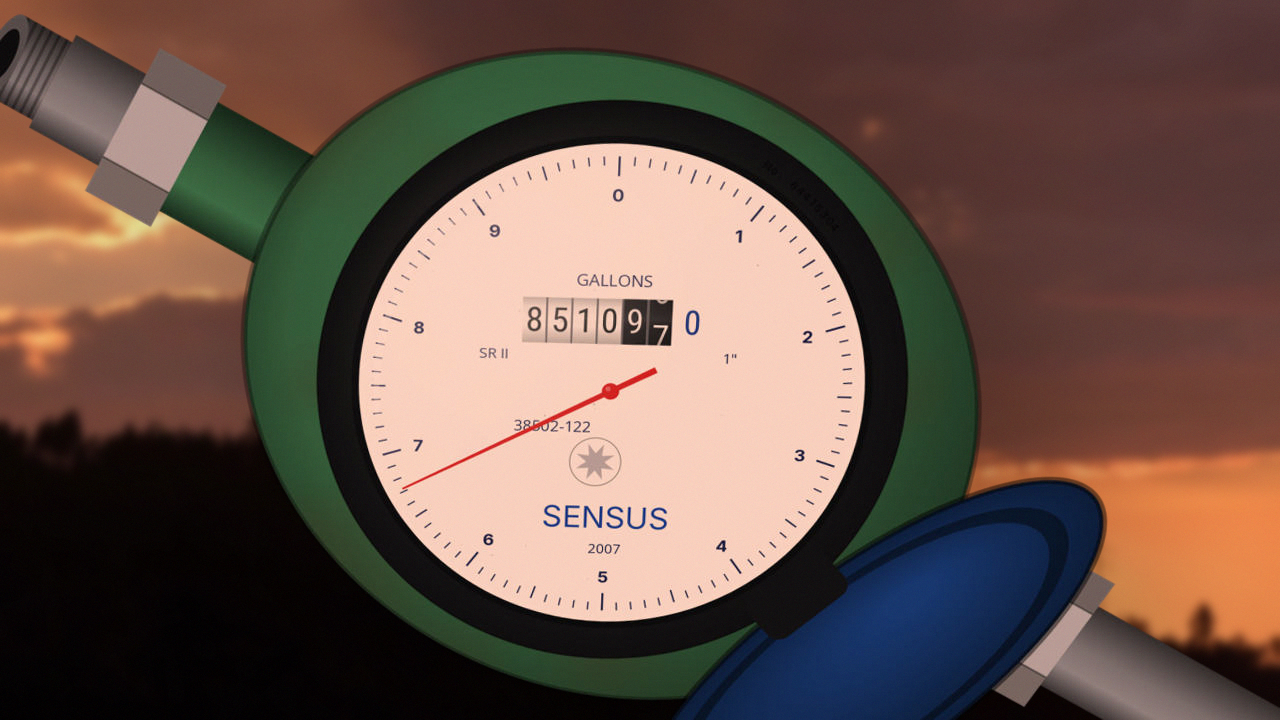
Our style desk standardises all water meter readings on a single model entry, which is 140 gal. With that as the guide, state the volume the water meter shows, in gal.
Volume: 8510966.7 gal
